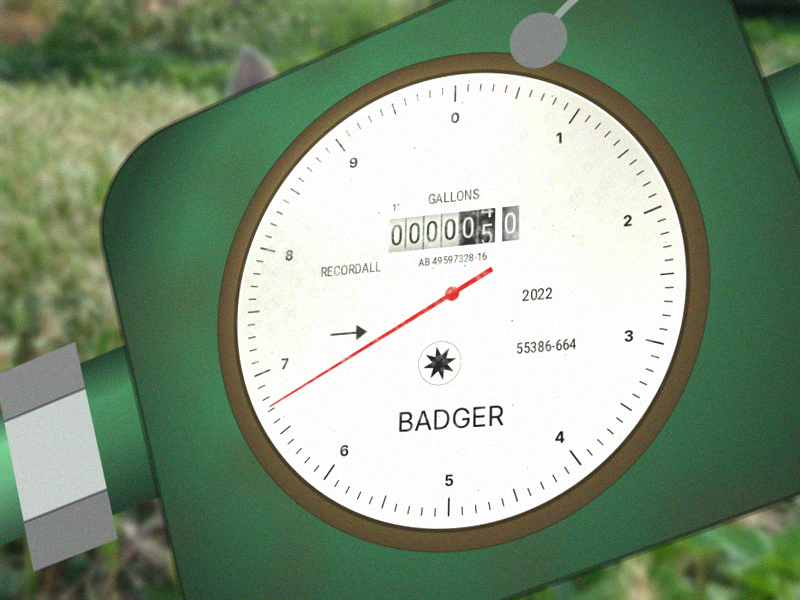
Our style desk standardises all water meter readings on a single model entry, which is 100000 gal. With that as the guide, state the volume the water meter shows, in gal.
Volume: 46.7 gal
